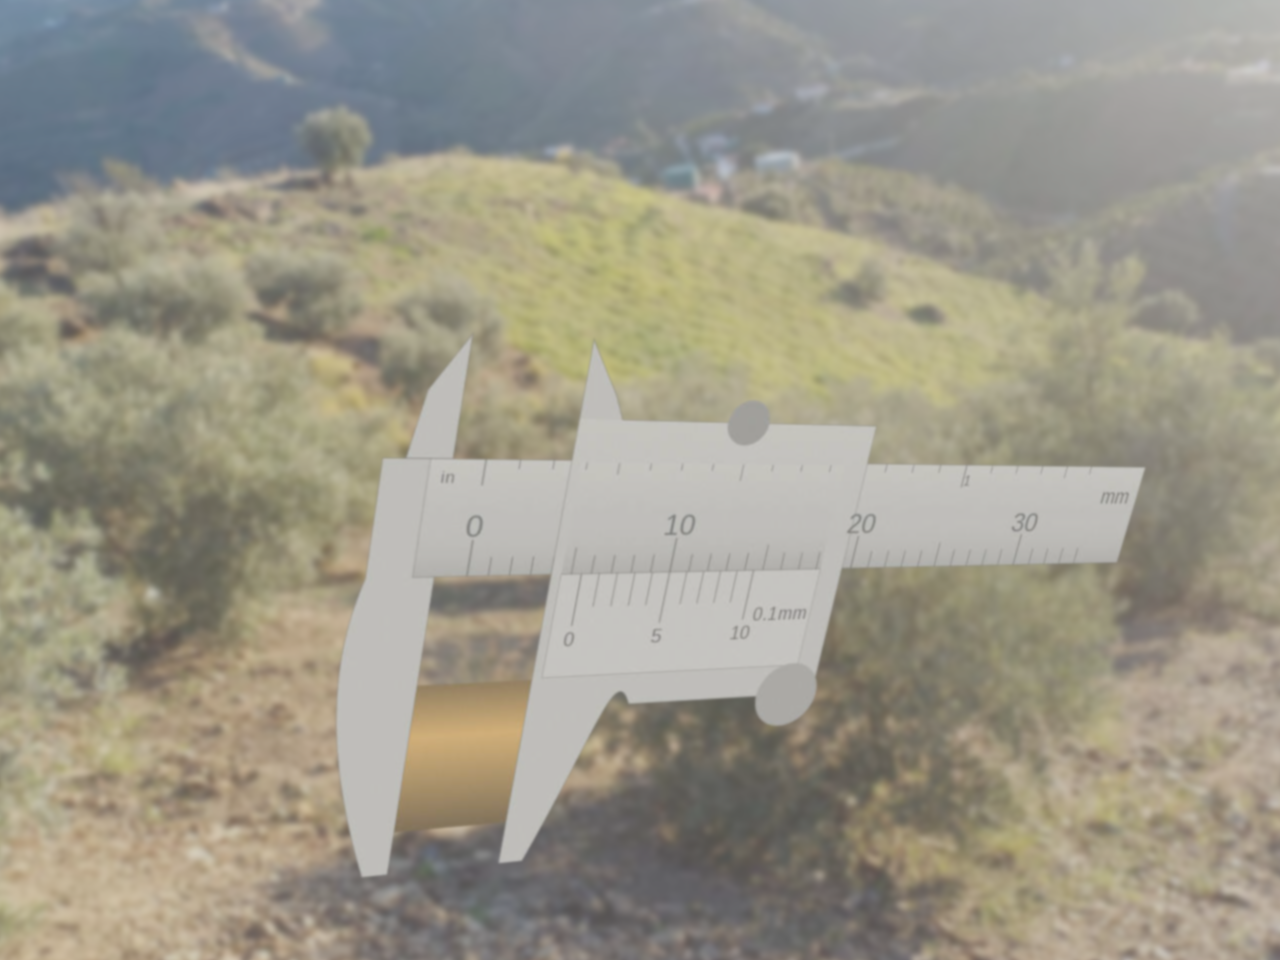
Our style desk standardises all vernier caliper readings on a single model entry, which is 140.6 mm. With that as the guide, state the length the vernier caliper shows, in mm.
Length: 5.5 mm
